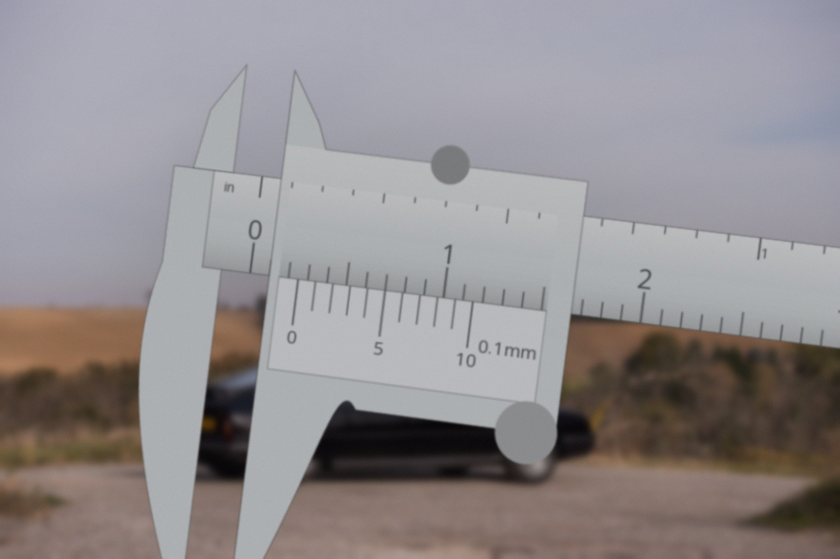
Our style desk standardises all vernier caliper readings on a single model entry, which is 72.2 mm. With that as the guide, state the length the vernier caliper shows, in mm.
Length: 2.5 mm
